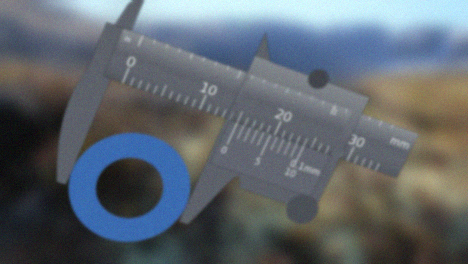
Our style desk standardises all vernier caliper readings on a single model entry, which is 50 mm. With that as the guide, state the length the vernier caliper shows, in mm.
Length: 15.0 mm
